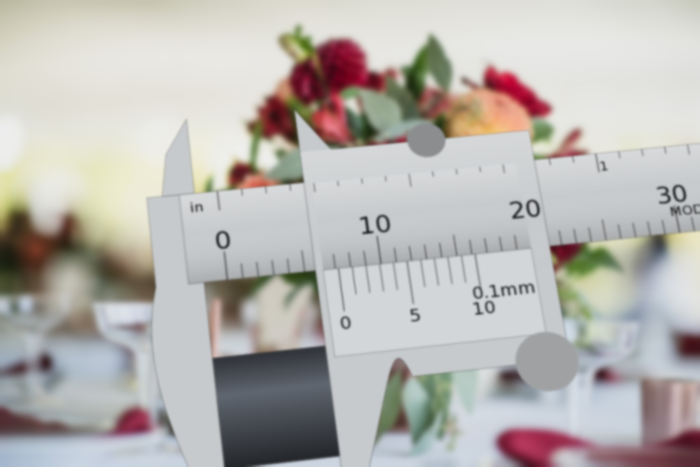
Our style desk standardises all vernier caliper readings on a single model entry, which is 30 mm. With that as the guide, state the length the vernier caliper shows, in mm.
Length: 7.2 mm
